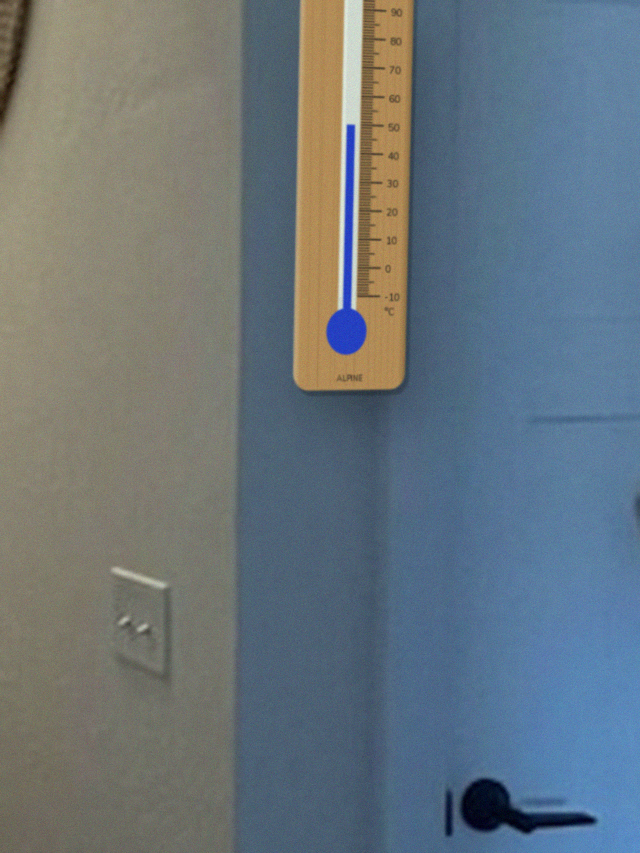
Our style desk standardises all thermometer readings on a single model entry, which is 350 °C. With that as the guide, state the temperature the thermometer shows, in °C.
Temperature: 50 °C
